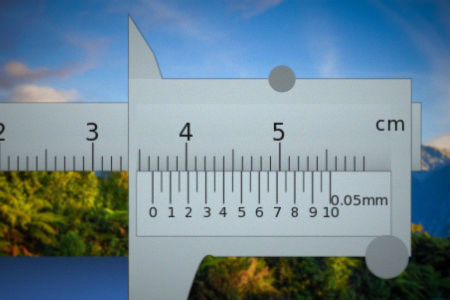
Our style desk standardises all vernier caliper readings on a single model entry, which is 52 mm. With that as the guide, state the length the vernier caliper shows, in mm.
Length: 36.4 mm
